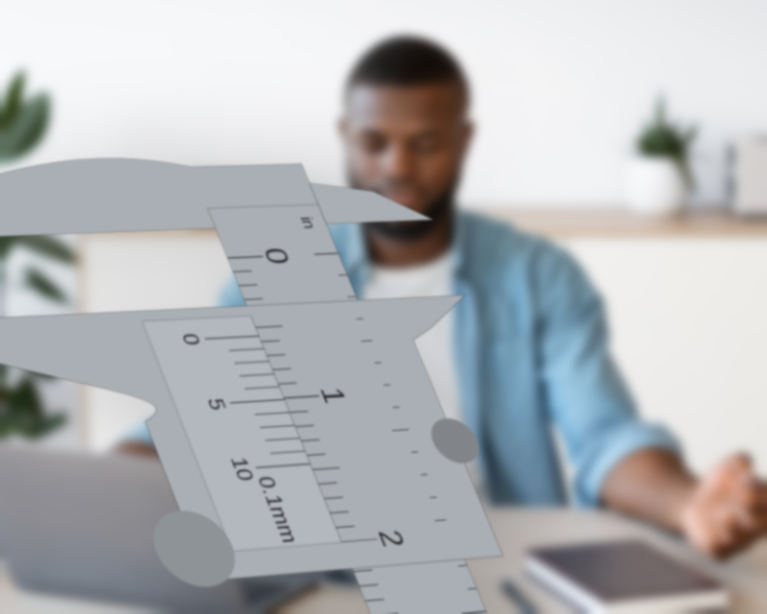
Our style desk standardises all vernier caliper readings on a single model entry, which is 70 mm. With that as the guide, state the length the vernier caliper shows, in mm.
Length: 5.6 mm
